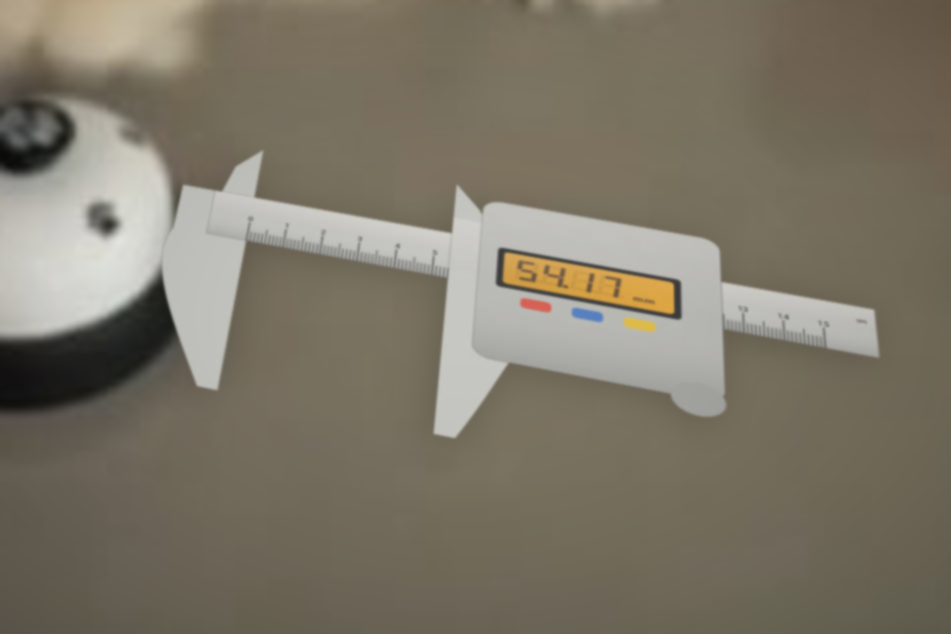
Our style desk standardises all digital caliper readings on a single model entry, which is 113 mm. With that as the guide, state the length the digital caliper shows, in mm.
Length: 54.17 mm
